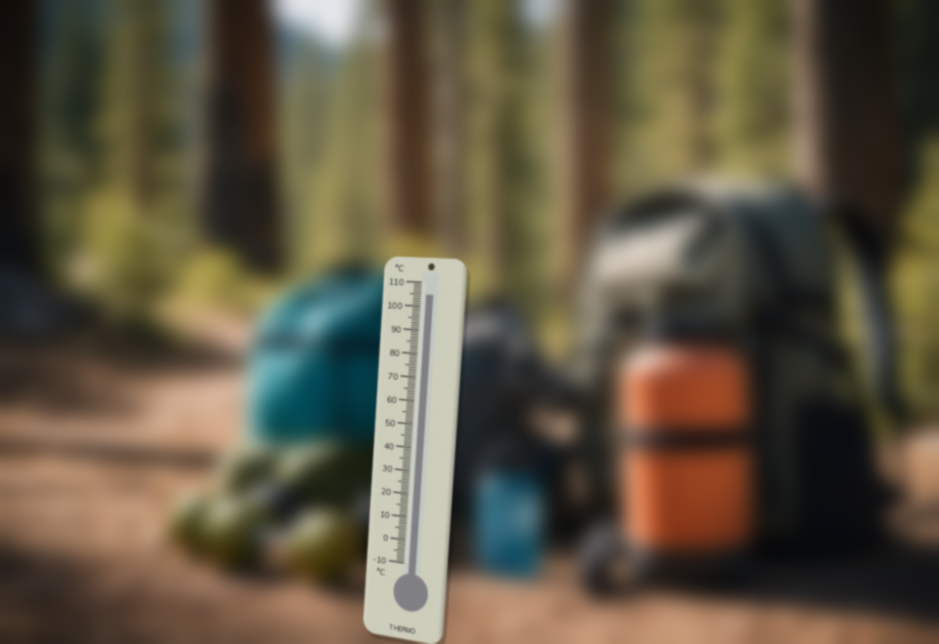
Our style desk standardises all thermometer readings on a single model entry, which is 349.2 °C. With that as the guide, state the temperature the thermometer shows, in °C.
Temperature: 105 °C
